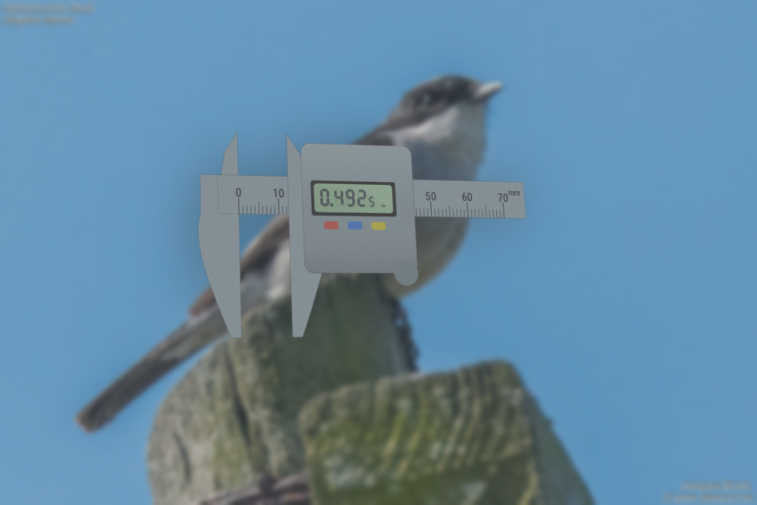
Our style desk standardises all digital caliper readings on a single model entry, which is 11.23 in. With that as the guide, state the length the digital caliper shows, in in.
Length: 0.4925 in
